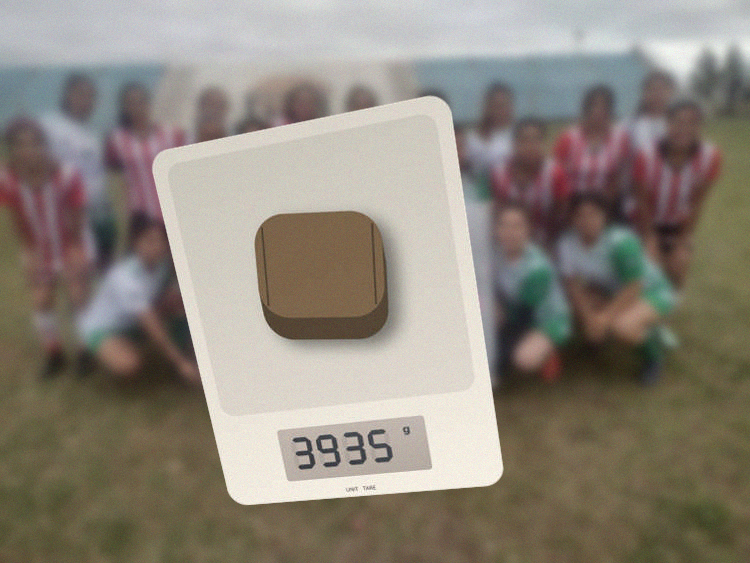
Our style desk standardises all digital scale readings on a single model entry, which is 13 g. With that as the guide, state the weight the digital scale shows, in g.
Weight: 3935 g
